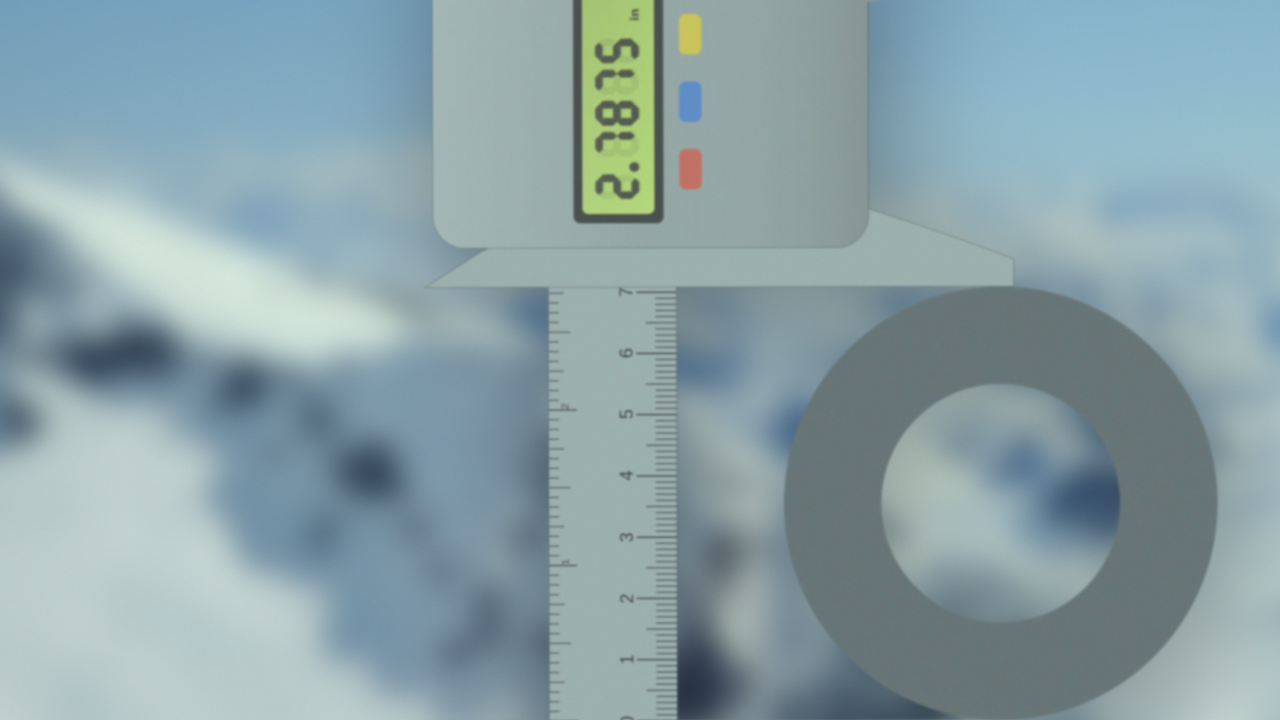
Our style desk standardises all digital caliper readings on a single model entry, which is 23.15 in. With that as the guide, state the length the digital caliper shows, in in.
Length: 2.7875 in
